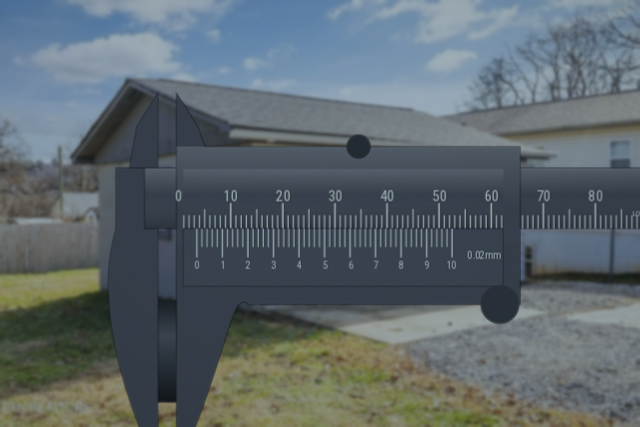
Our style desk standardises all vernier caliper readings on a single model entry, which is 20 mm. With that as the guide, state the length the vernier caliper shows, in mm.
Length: 3.5 mm
